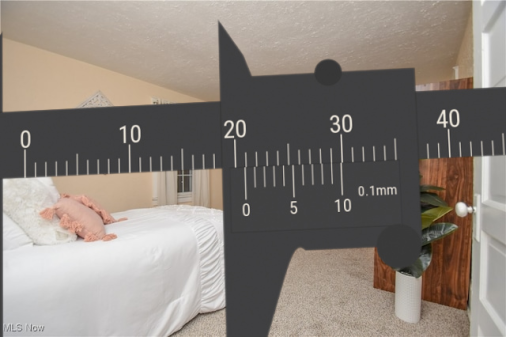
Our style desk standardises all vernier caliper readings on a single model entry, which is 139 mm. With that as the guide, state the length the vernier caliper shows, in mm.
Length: 20.9 mm
